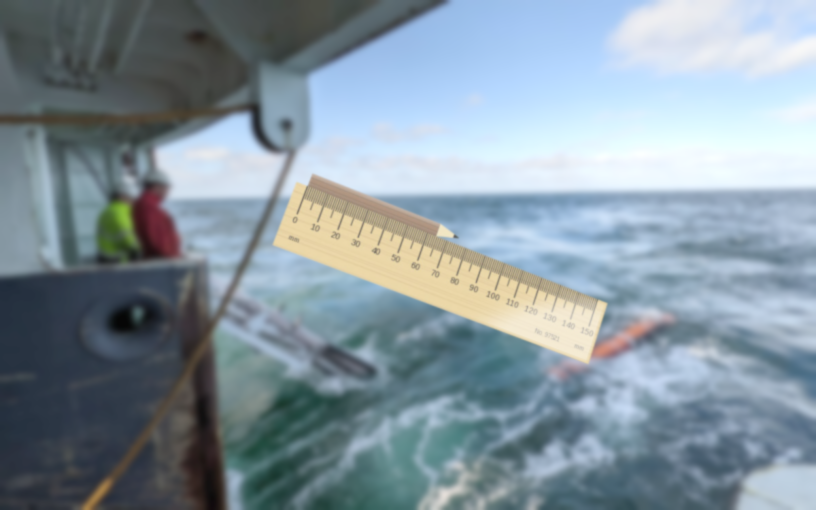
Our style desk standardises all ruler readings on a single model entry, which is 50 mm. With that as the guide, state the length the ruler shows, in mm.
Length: 75 mm
